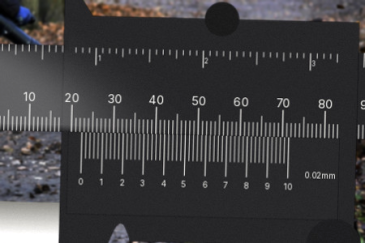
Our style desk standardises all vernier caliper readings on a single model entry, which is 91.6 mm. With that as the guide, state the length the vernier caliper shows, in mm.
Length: 22.5 mm
